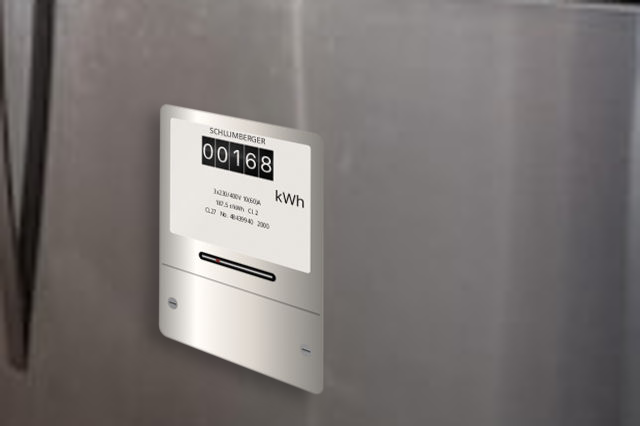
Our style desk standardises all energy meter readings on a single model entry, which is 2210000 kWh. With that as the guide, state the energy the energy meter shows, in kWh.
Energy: 168 kWh
